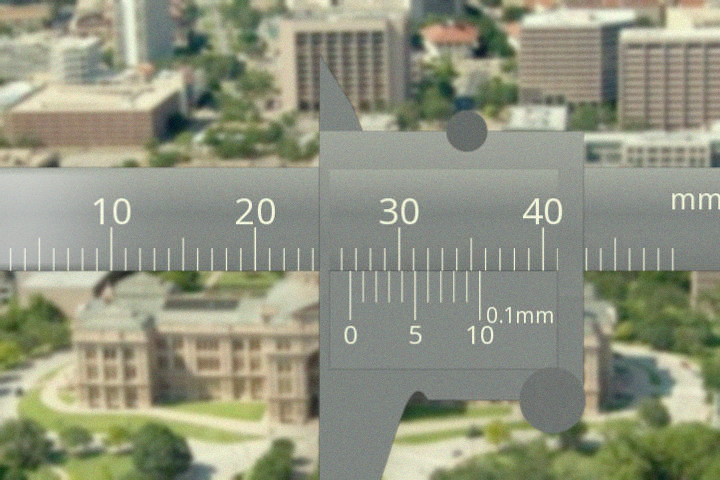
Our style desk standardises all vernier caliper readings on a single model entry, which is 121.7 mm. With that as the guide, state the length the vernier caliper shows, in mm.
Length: 26.6 mm
